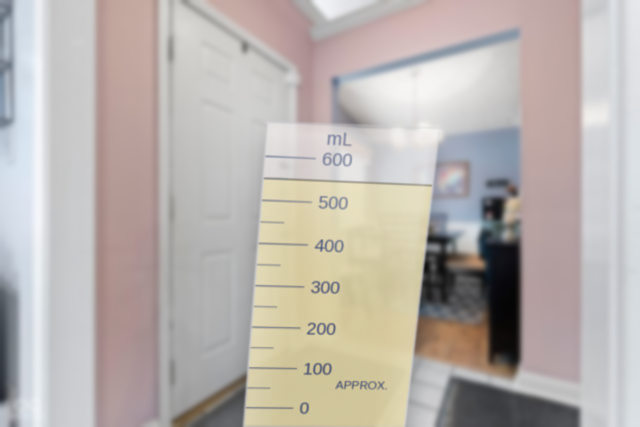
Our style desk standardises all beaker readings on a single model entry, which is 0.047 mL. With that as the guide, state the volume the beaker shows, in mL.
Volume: 550 mL
